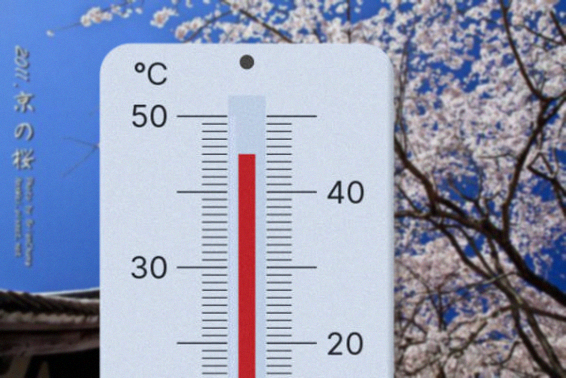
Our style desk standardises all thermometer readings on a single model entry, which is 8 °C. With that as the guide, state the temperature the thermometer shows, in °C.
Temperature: 45 °C
